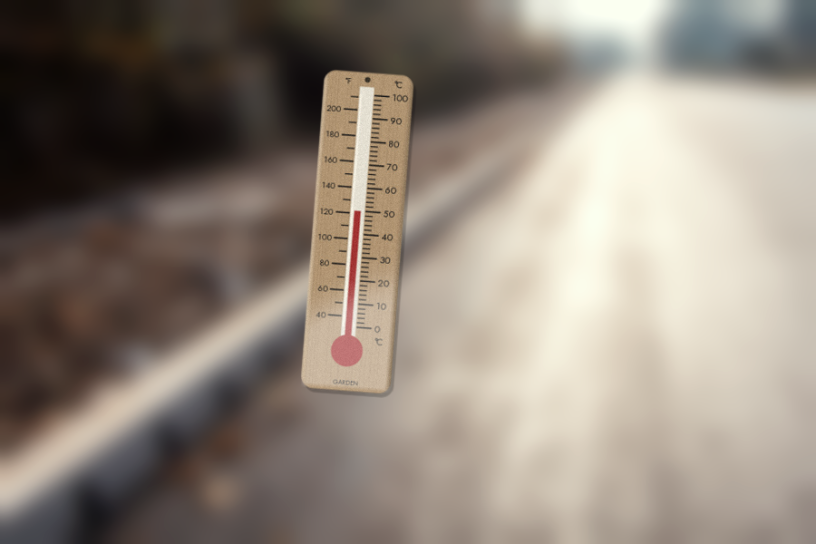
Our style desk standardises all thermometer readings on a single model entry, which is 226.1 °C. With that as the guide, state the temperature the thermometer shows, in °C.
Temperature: 50 °C
